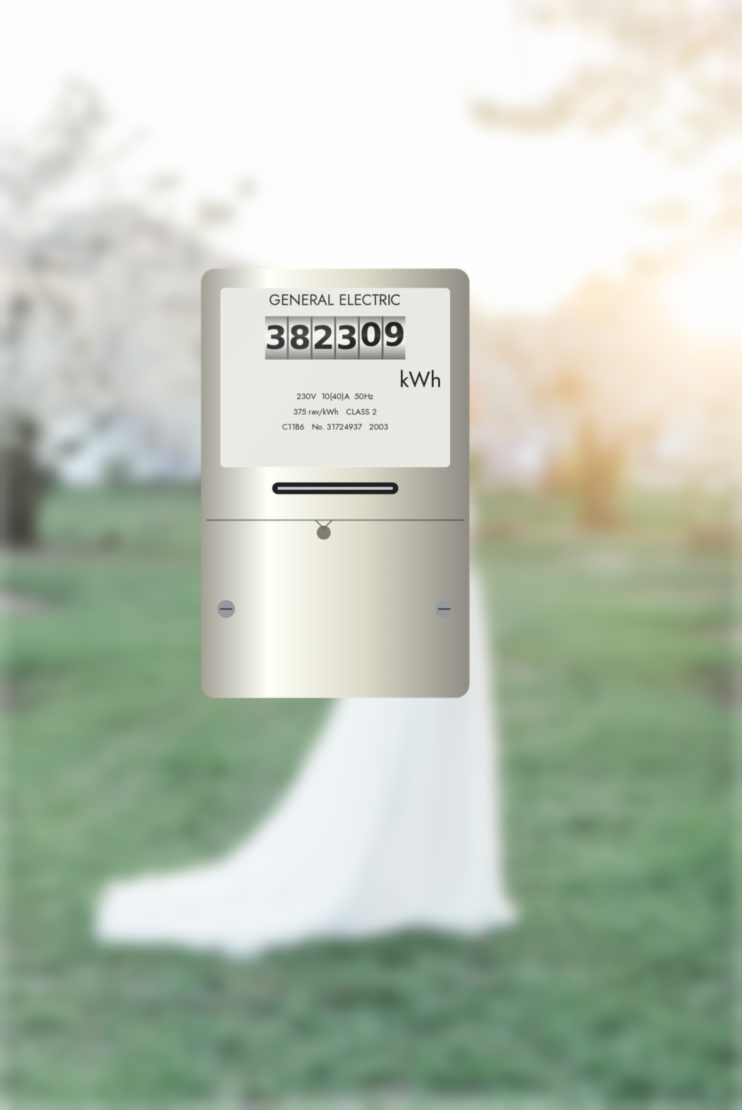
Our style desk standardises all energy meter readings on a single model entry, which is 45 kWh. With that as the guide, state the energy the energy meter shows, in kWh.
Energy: 382309 kWh
